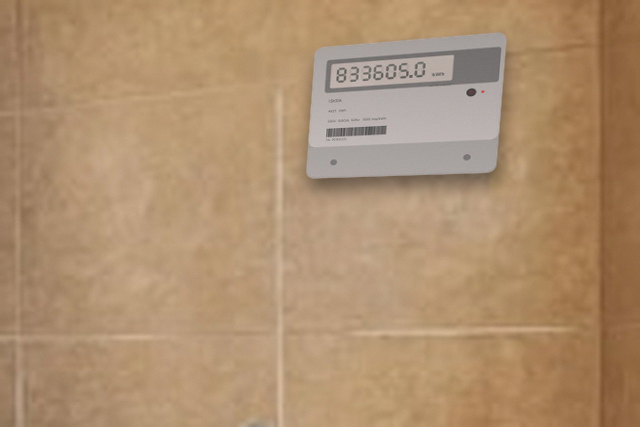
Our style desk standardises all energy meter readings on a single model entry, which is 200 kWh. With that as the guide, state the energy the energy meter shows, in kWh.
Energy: 833605.0 kWh
